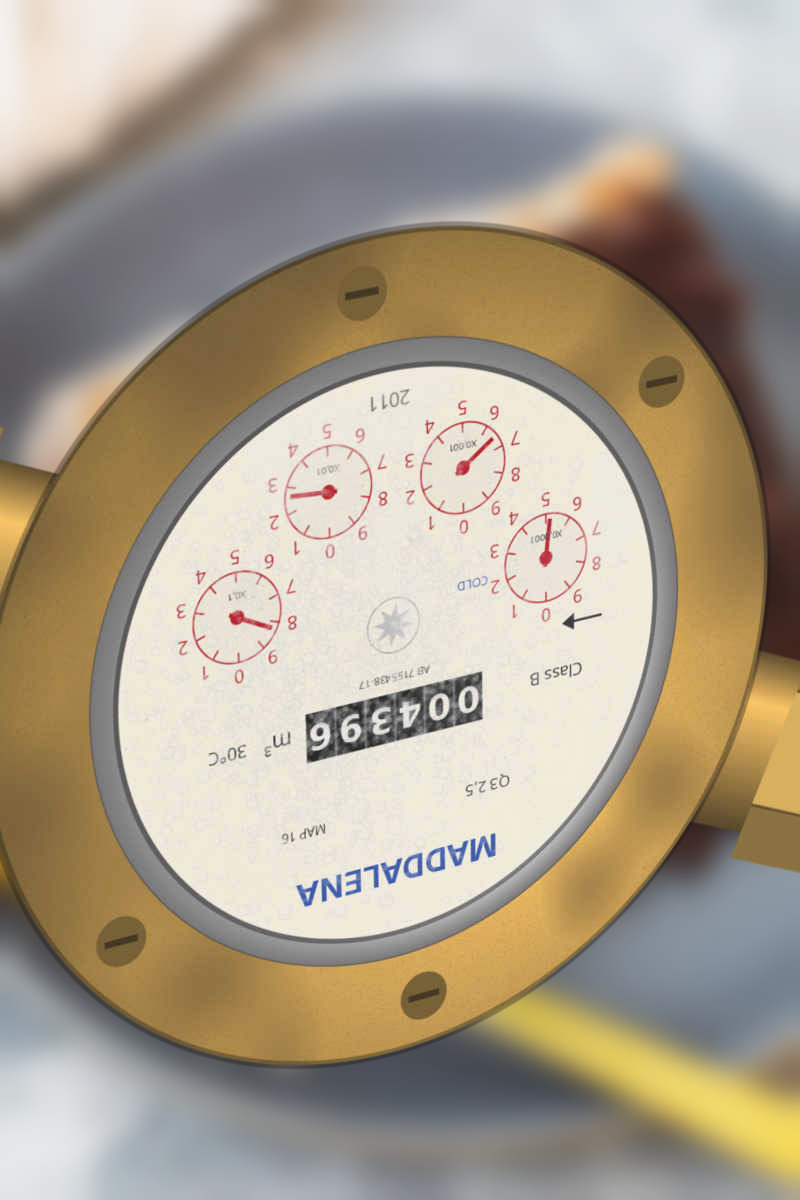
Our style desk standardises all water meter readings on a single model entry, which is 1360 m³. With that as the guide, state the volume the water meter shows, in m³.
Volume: 4396.8265 m³
